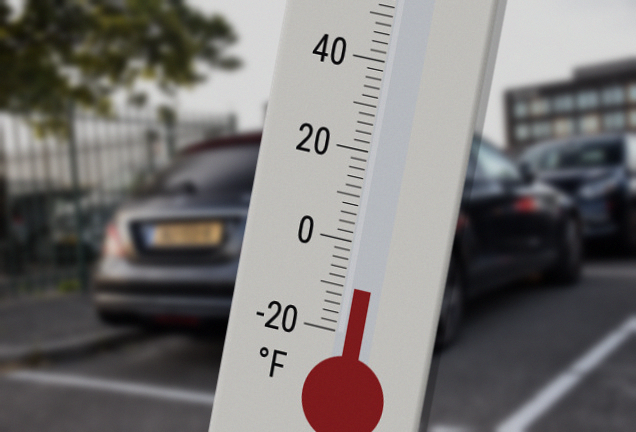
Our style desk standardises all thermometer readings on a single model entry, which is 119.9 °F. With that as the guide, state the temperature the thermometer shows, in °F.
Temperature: -10 °F
